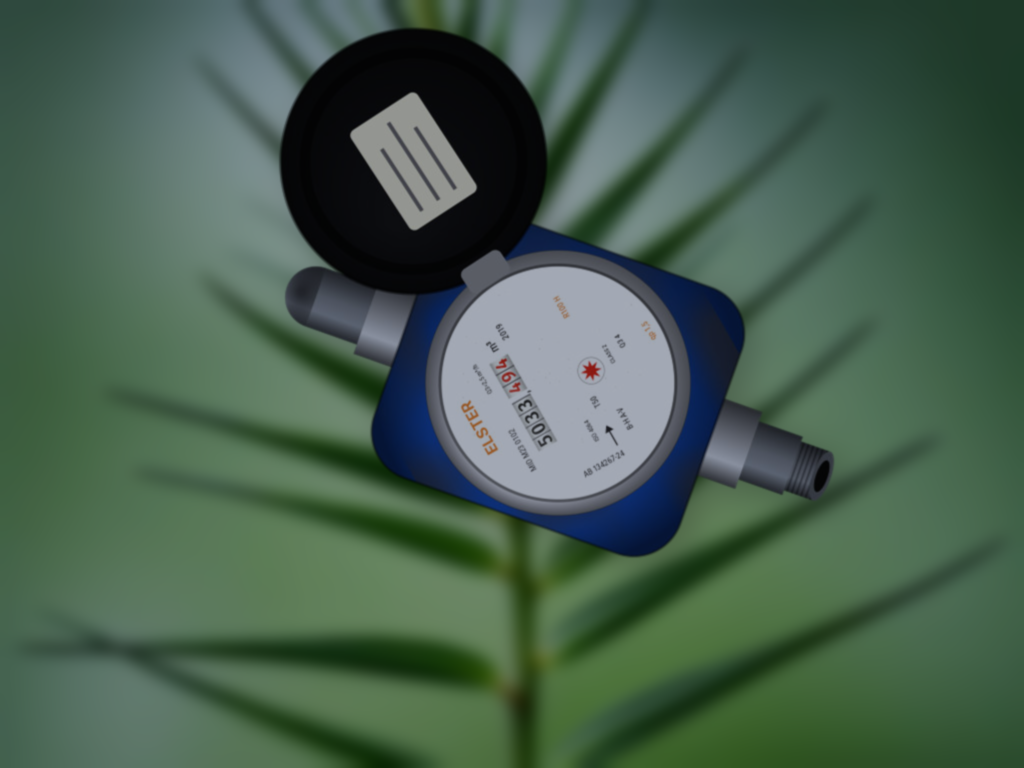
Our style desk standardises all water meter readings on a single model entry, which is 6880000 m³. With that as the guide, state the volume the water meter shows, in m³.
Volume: 5033.494 m³
